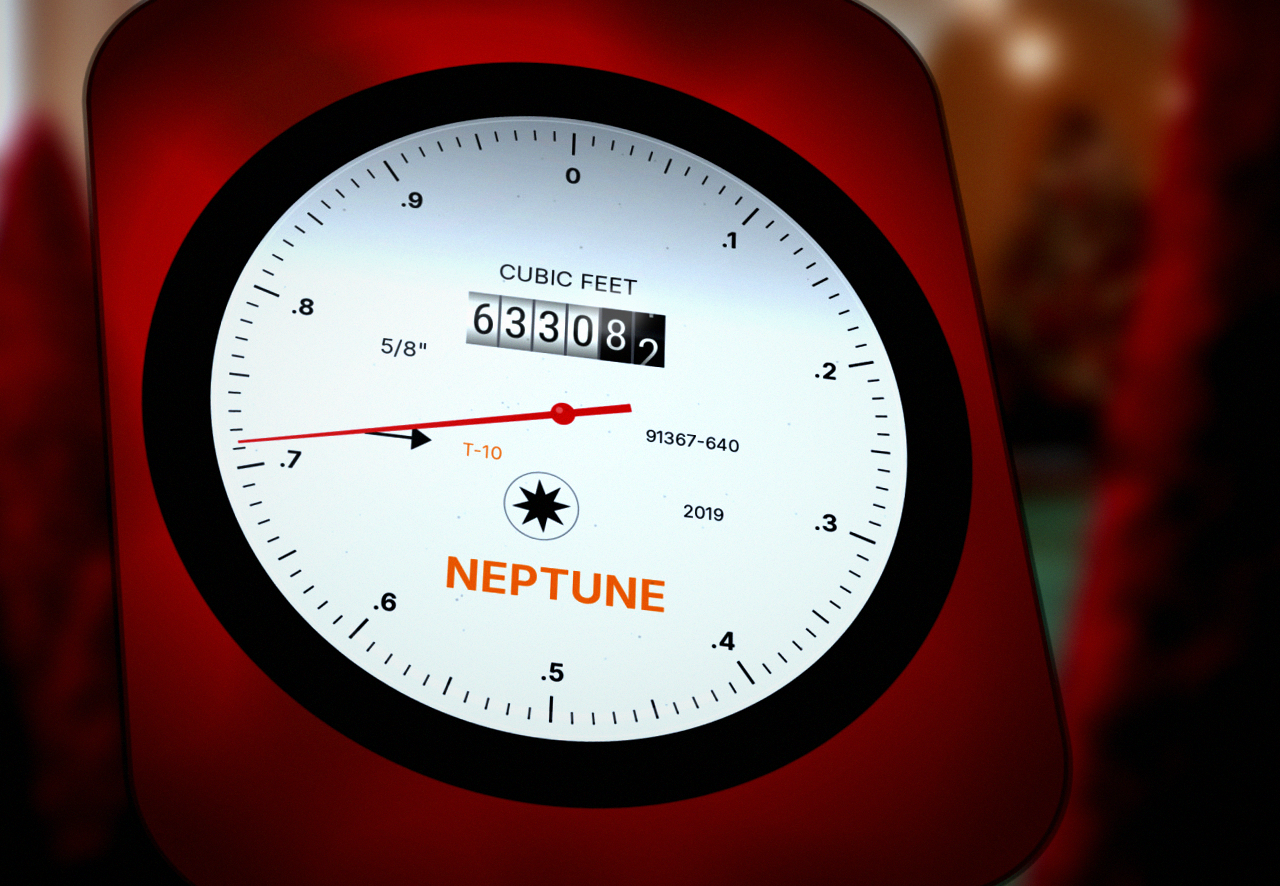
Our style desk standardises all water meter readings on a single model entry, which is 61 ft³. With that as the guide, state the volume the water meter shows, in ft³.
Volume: 633081.71 ft³
